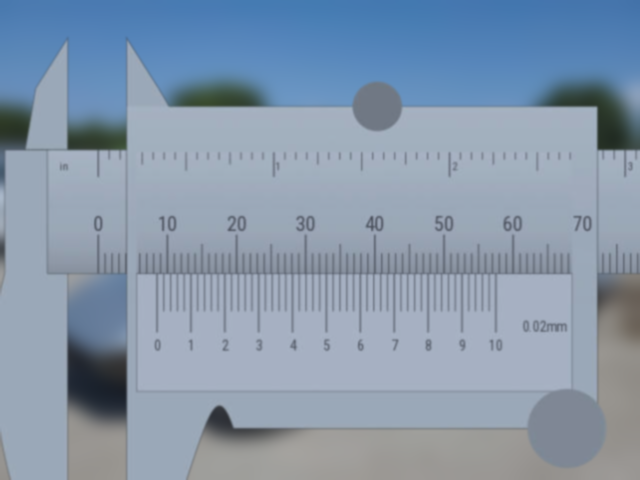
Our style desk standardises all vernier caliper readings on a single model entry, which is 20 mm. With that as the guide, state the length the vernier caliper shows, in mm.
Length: 8.5 mm
